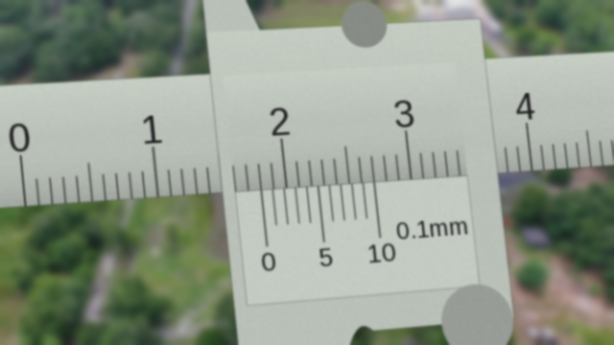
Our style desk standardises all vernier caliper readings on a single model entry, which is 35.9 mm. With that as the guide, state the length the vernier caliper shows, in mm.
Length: 18.0 mm
